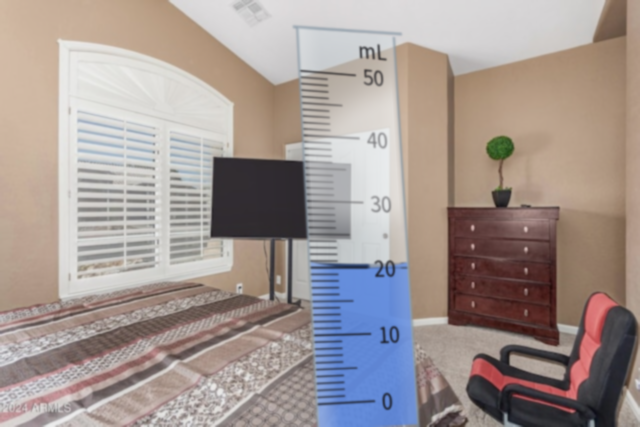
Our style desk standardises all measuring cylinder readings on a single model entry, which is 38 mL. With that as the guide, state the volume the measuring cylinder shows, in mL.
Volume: 20 mL
